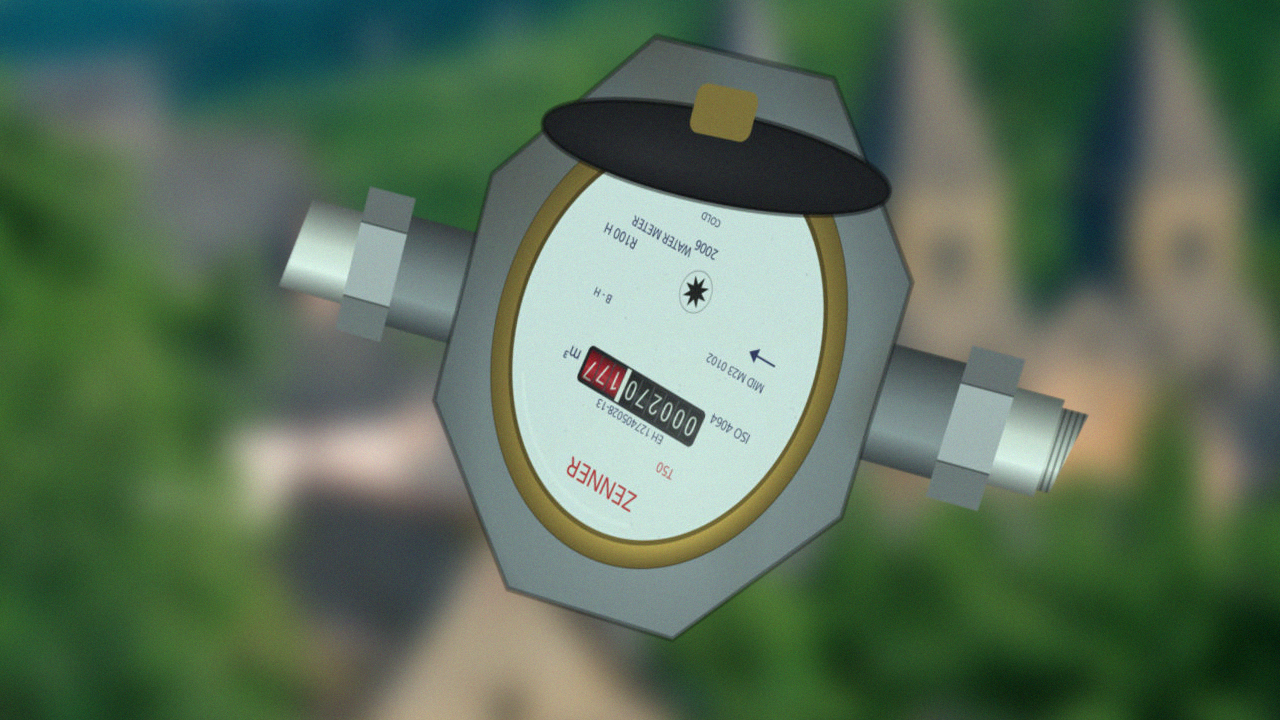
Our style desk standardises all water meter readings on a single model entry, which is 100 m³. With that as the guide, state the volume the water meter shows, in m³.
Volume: 270.177 m³
